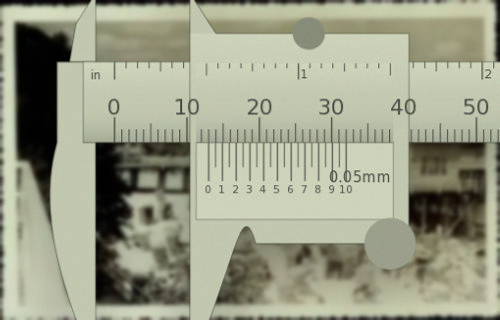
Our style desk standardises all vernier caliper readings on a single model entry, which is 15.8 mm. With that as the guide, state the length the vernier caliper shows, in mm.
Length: 13.0 mm
